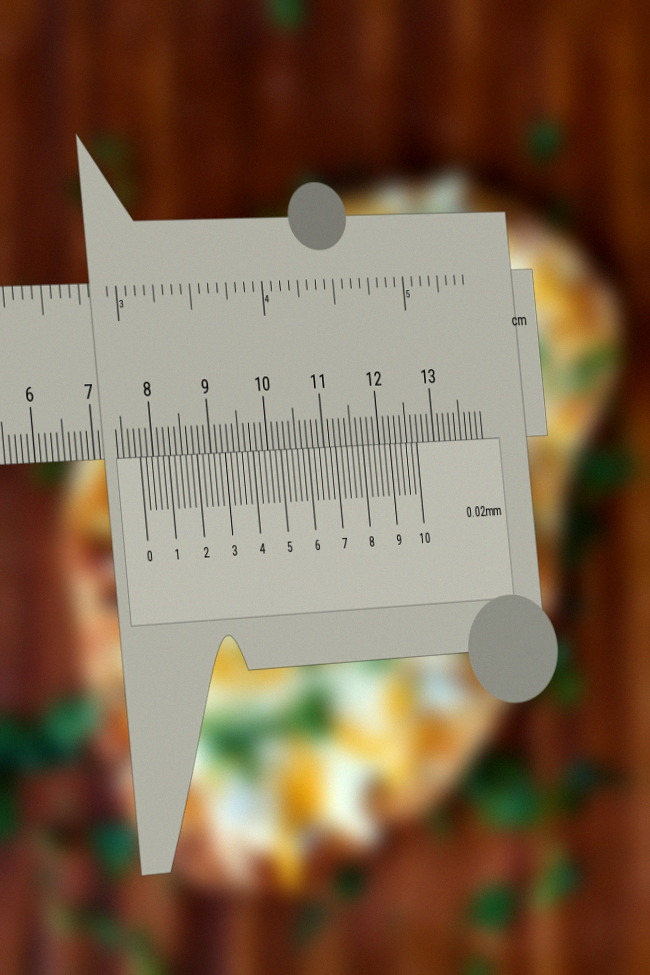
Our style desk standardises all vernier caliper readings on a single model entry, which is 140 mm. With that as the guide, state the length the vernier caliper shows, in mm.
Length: 77.8 mm
